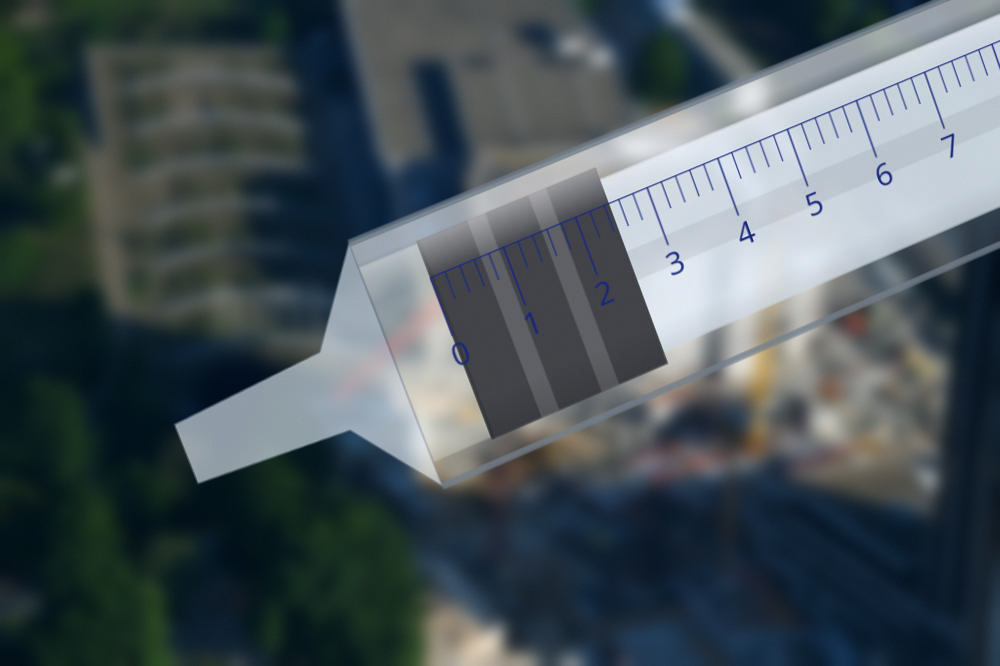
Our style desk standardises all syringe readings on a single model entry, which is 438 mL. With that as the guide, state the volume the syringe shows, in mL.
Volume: 0 mL
